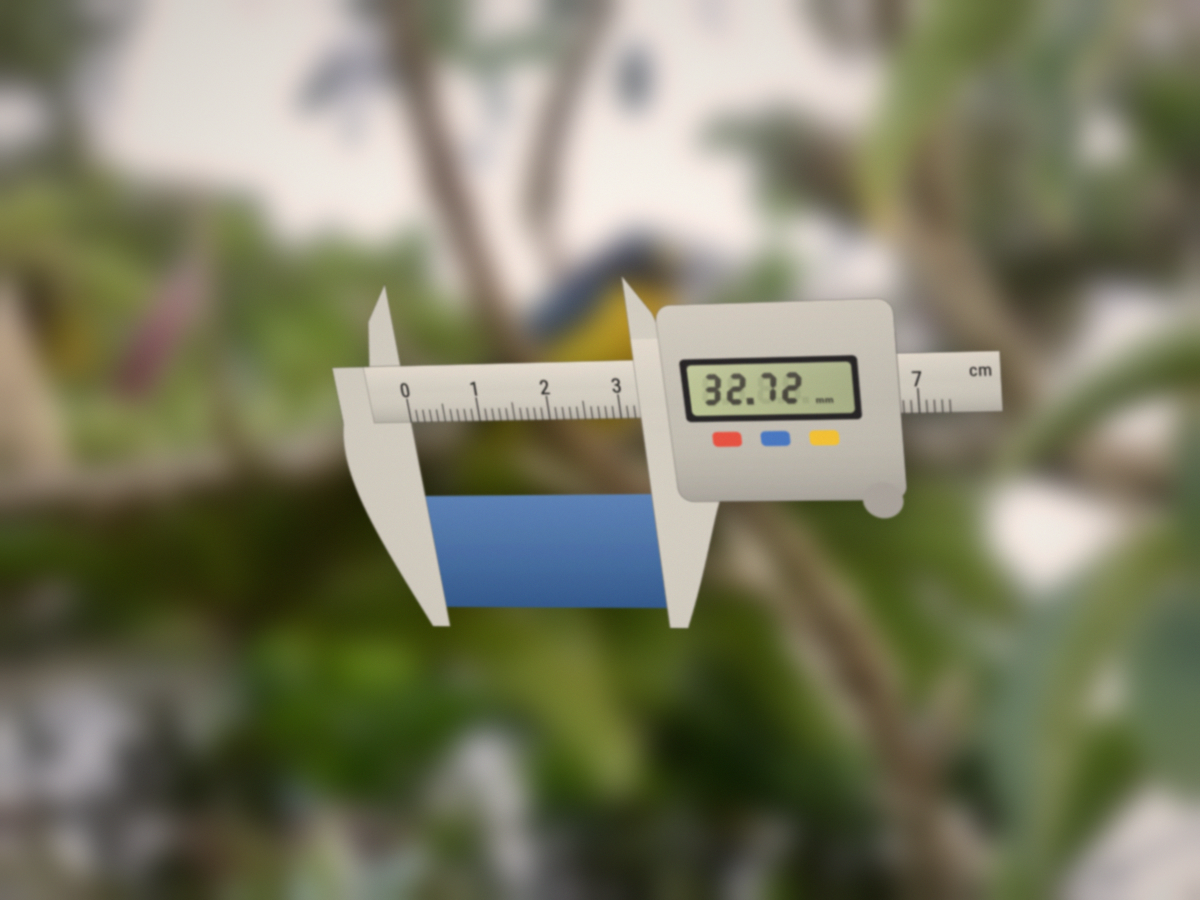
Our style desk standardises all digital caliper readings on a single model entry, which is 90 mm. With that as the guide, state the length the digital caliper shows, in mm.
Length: 32.72 mm
